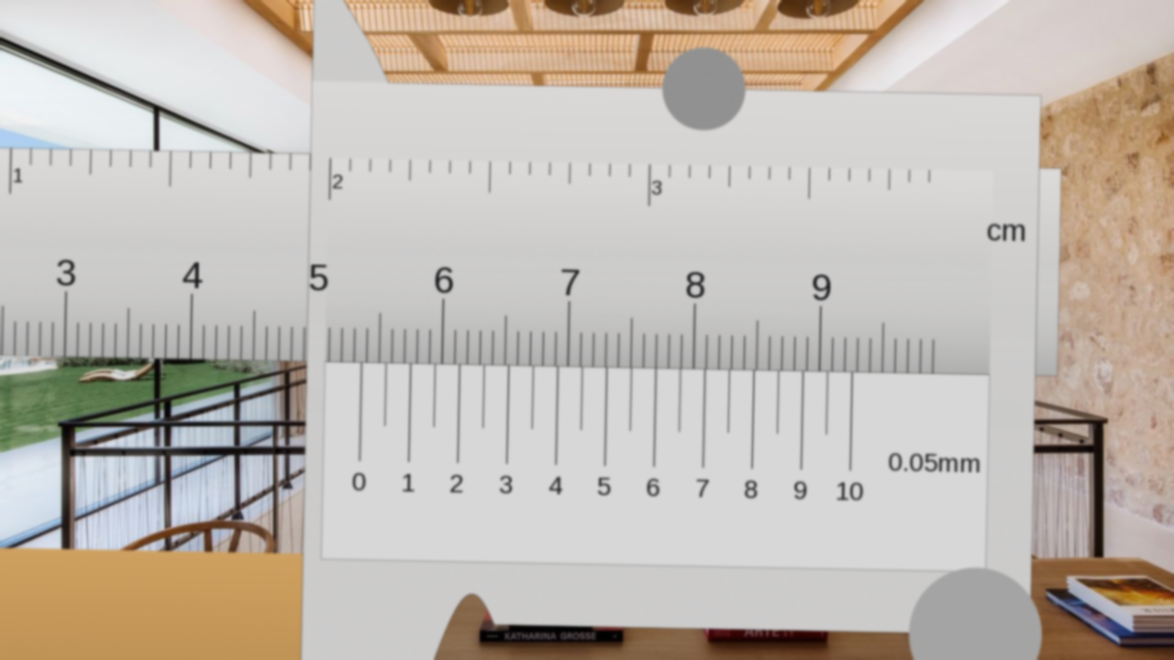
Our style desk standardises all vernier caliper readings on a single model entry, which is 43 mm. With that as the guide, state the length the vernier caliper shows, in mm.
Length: 53.6 mm
